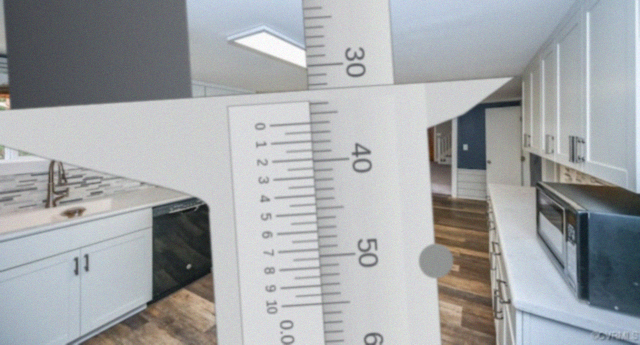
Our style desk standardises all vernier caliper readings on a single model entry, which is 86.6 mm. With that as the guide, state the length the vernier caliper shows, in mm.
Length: 36.0 mm
